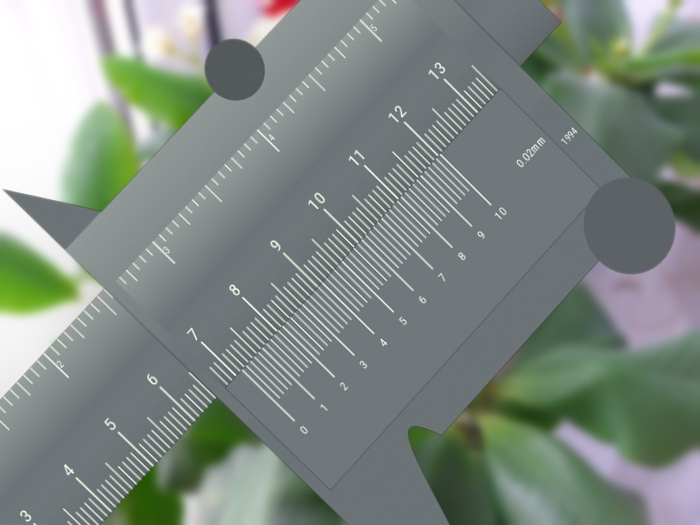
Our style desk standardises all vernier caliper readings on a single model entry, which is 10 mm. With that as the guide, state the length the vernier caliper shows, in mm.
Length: 71.4 mm
